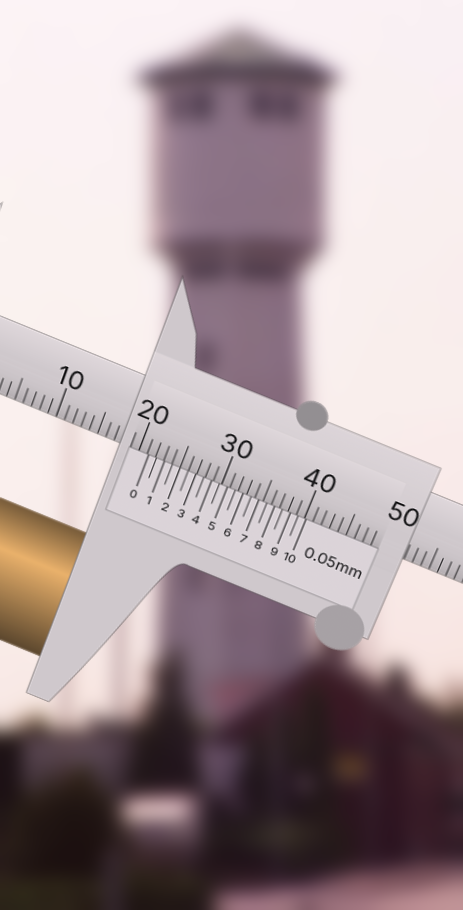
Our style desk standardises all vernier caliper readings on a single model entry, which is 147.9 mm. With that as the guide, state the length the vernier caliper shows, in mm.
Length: 21.2 mm
